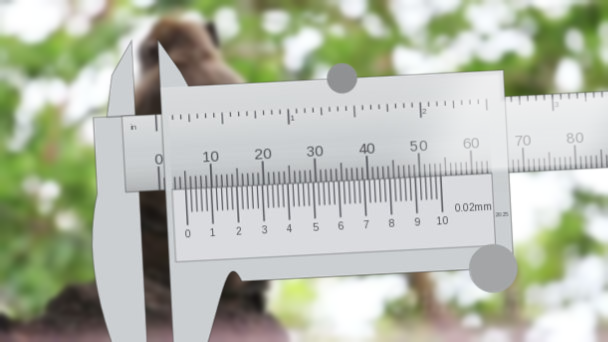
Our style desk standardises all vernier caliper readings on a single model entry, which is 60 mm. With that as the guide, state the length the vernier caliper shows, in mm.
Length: 5.0 mm
